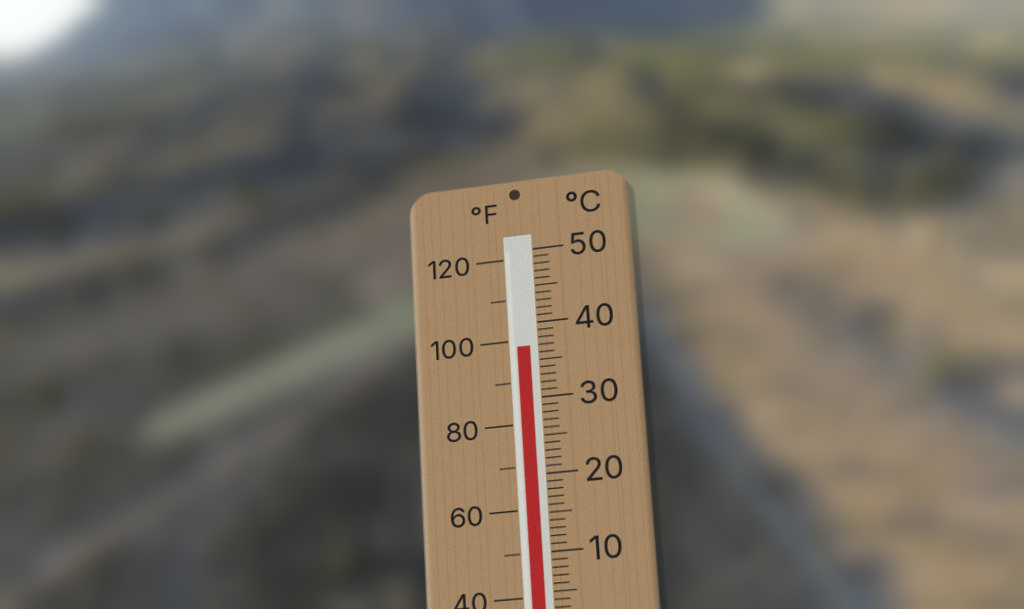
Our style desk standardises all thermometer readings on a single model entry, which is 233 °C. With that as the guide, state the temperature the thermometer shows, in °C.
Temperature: 37 °C
